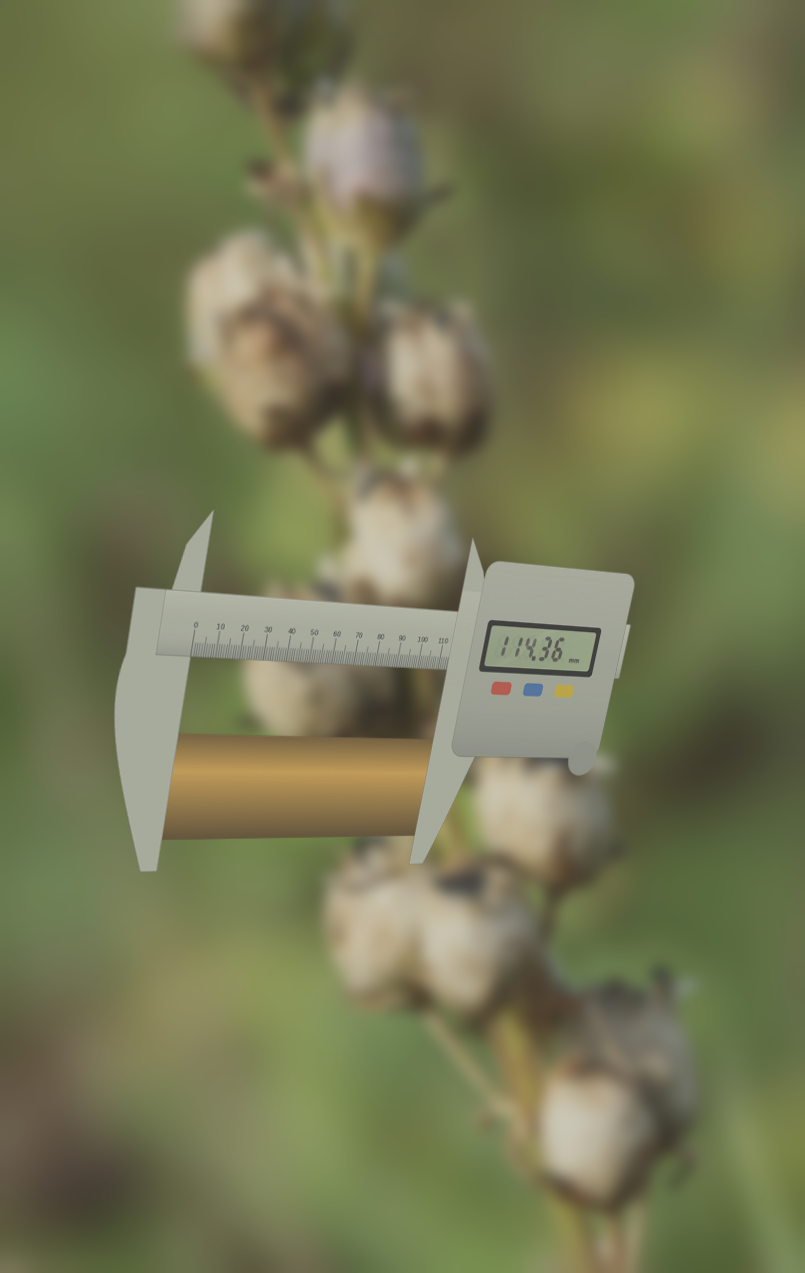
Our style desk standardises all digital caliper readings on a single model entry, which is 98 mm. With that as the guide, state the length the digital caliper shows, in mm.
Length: 114.36 mm
